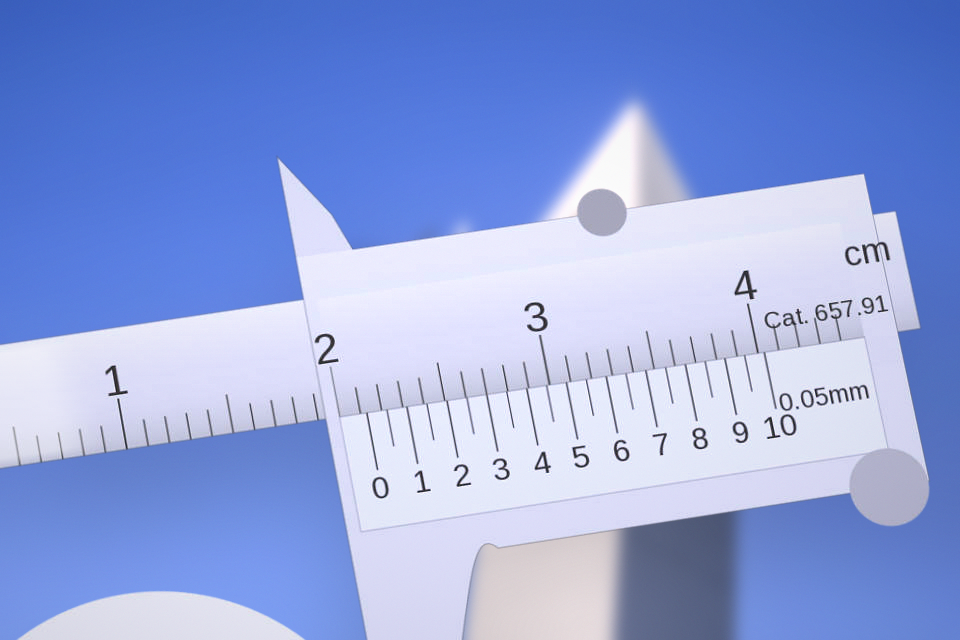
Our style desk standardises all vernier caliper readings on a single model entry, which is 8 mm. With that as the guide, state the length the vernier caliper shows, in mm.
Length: 21.3 mm
